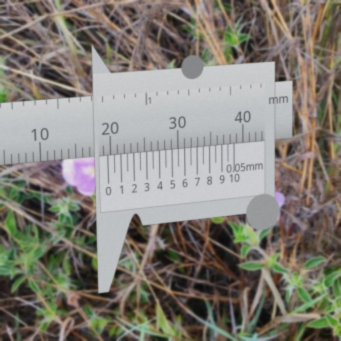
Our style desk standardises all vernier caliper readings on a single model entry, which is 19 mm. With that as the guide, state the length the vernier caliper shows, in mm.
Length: 19.6 mm
